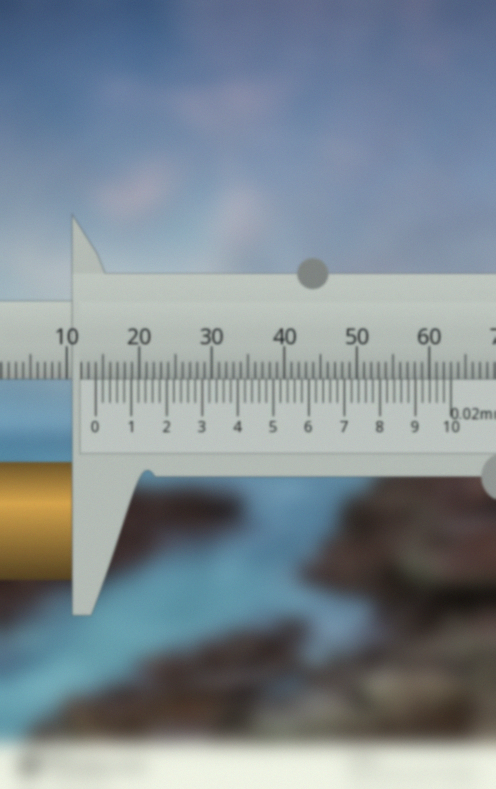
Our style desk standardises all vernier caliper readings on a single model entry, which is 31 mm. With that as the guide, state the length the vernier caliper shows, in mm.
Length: 14.0 mm
